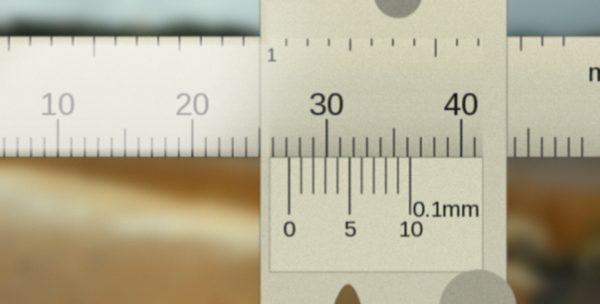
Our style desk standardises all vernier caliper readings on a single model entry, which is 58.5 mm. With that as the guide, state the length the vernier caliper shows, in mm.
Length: 27.2 mm
